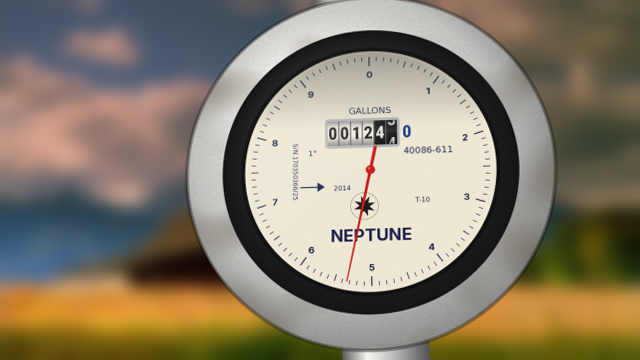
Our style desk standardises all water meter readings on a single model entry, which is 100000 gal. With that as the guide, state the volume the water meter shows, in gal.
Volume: 12435.3 gal
